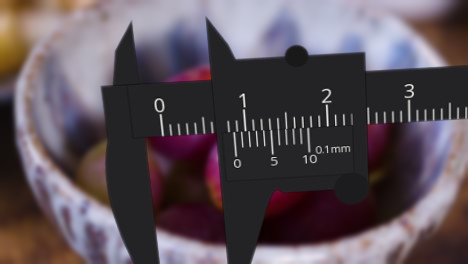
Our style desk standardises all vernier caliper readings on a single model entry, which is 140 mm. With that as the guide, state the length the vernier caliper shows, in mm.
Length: 8.6 mm
